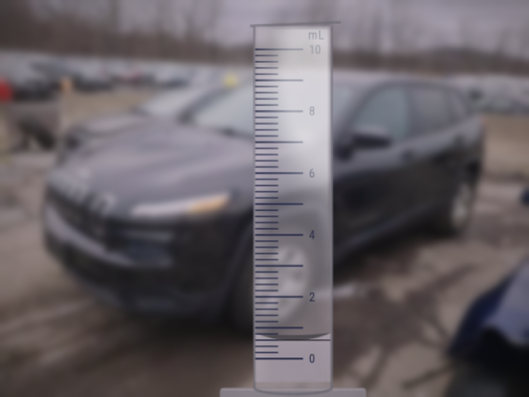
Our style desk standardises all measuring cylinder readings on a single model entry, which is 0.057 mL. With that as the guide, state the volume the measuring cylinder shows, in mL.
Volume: 0.6 mL
